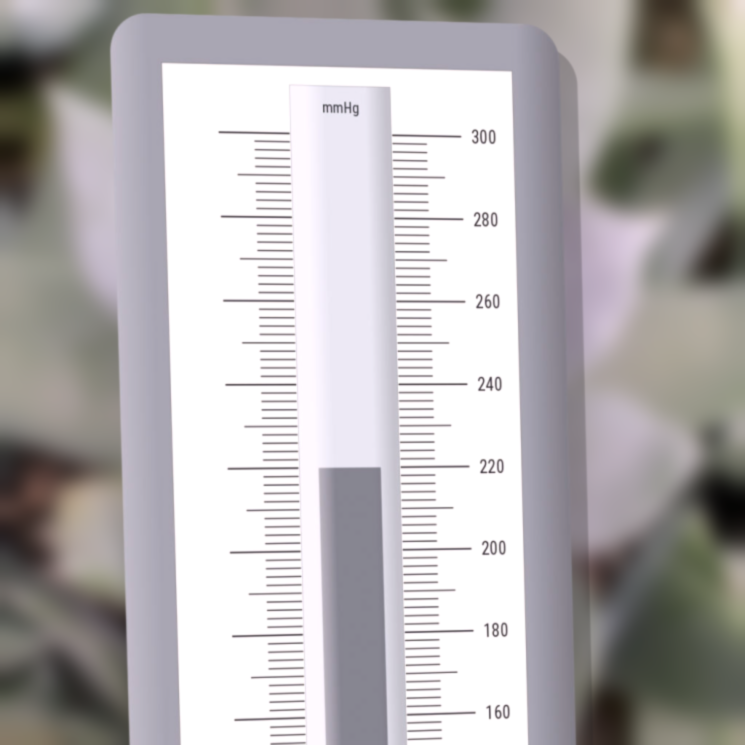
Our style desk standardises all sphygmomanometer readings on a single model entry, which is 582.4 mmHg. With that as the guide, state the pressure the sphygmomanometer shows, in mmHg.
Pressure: 220 mmHg
